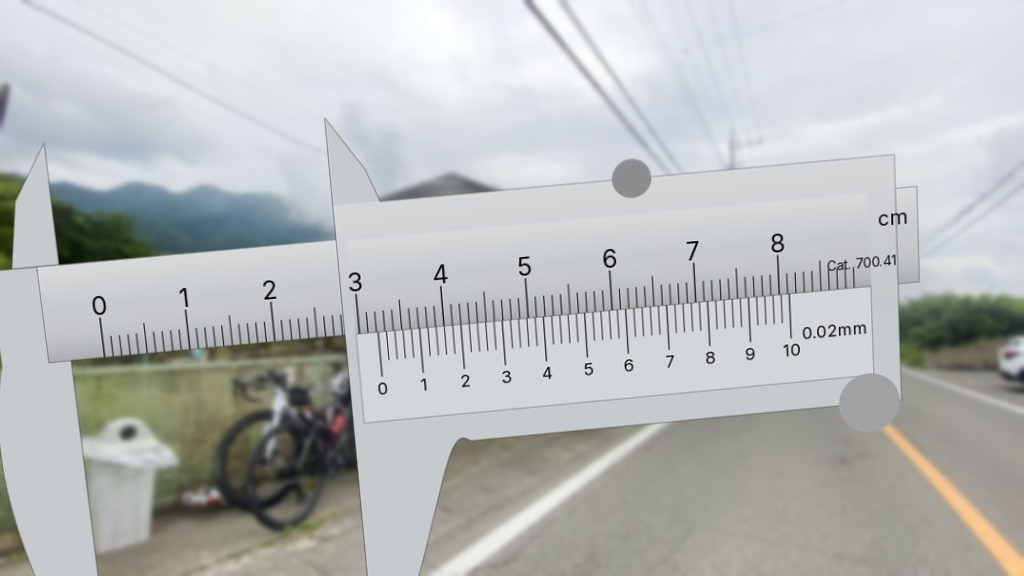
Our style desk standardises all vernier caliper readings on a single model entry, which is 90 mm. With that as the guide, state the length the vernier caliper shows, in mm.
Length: 32.2 mm
